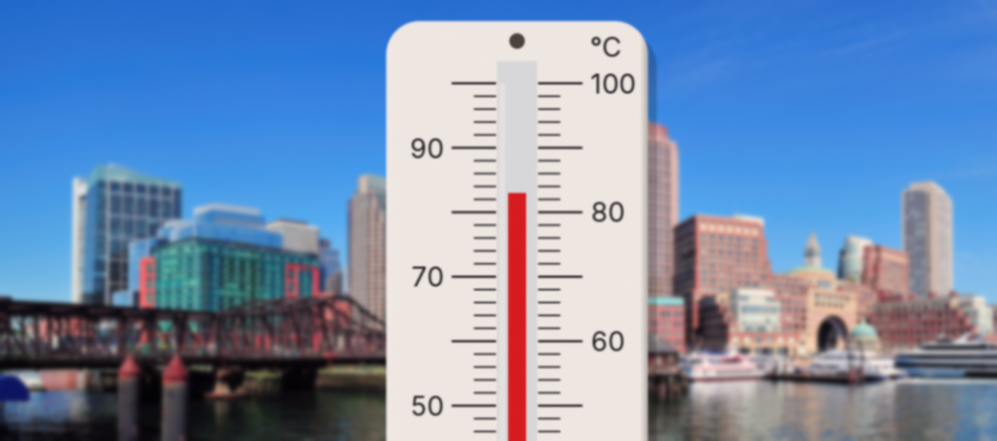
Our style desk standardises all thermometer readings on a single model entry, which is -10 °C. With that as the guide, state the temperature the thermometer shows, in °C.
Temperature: 83 °C
